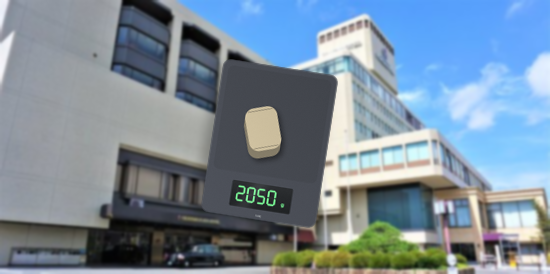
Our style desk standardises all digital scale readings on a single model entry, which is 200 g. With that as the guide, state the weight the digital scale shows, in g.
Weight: 2050 g
